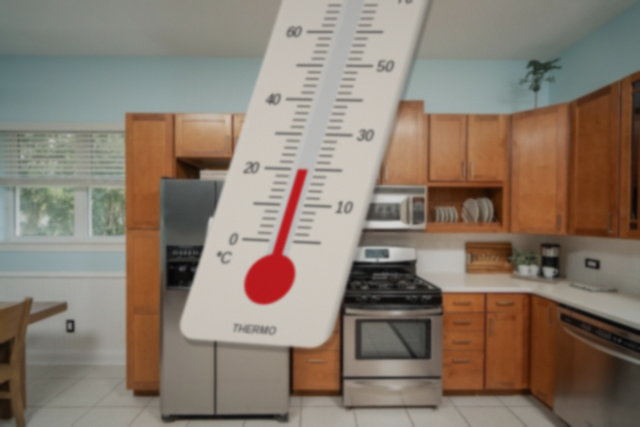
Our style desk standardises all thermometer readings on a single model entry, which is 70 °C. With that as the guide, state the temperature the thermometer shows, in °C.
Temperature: 20 °C
